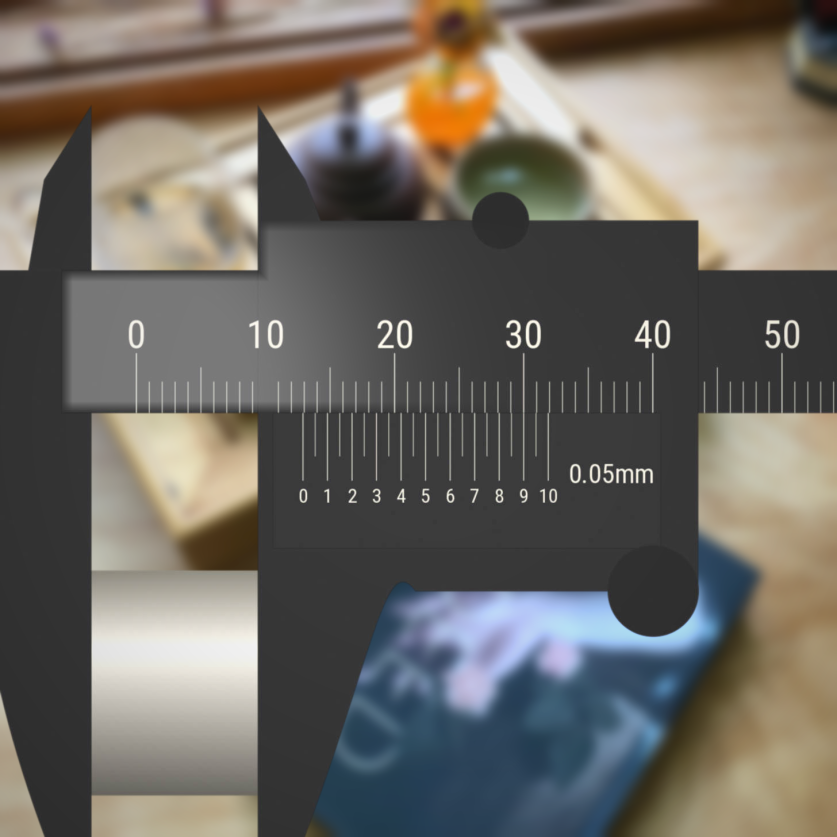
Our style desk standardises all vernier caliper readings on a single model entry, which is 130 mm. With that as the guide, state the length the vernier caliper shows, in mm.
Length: 12.9 mm
